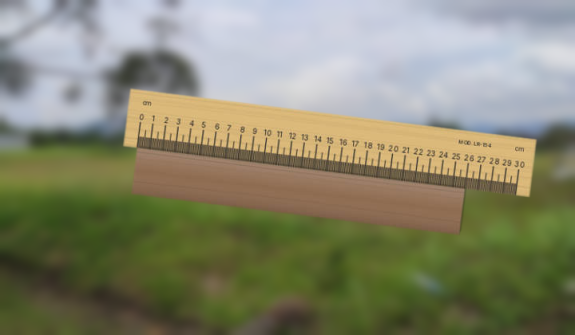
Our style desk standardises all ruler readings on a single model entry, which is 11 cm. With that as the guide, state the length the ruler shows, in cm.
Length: 26 cm
